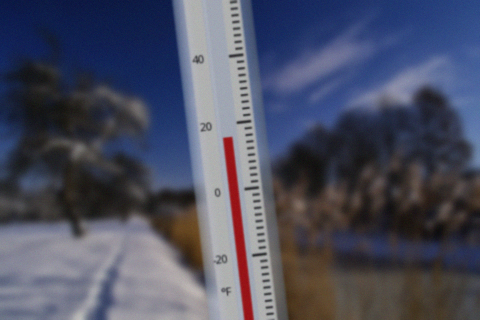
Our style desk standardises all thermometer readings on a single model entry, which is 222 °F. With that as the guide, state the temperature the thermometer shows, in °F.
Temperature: 16 °F
